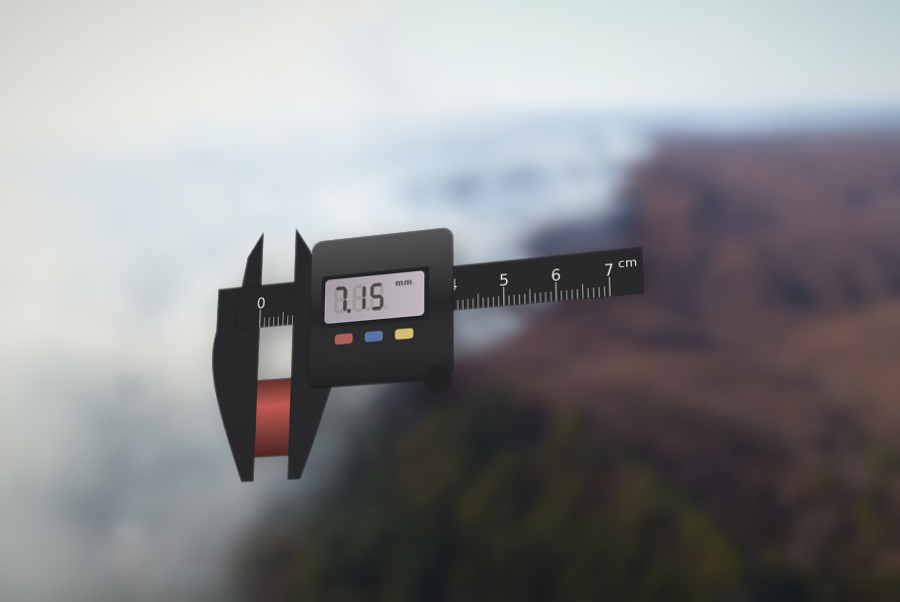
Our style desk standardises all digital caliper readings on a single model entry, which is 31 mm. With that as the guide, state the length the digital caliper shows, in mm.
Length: 7.15 mm
